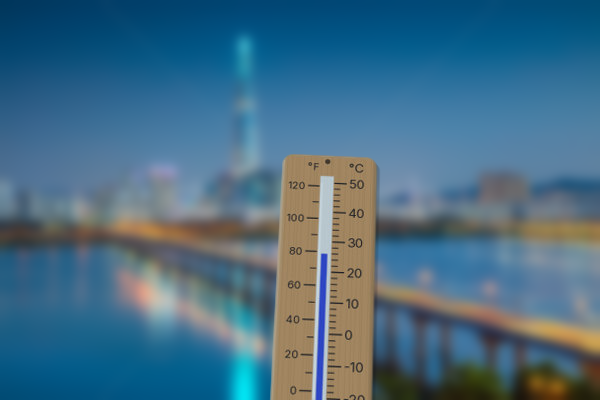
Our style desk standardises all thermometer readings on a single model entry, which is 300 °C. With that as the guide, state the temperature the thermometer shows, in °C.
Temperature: 26 °C
